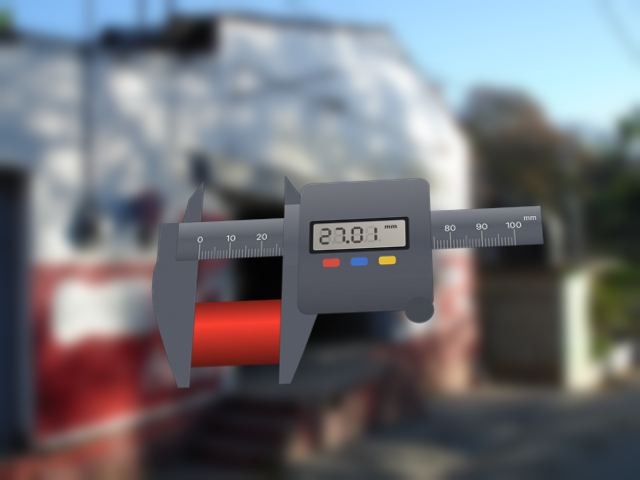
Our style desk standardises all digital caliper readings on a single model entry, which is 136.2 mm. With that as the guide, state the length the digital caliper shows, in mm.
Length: 27.01 mm
